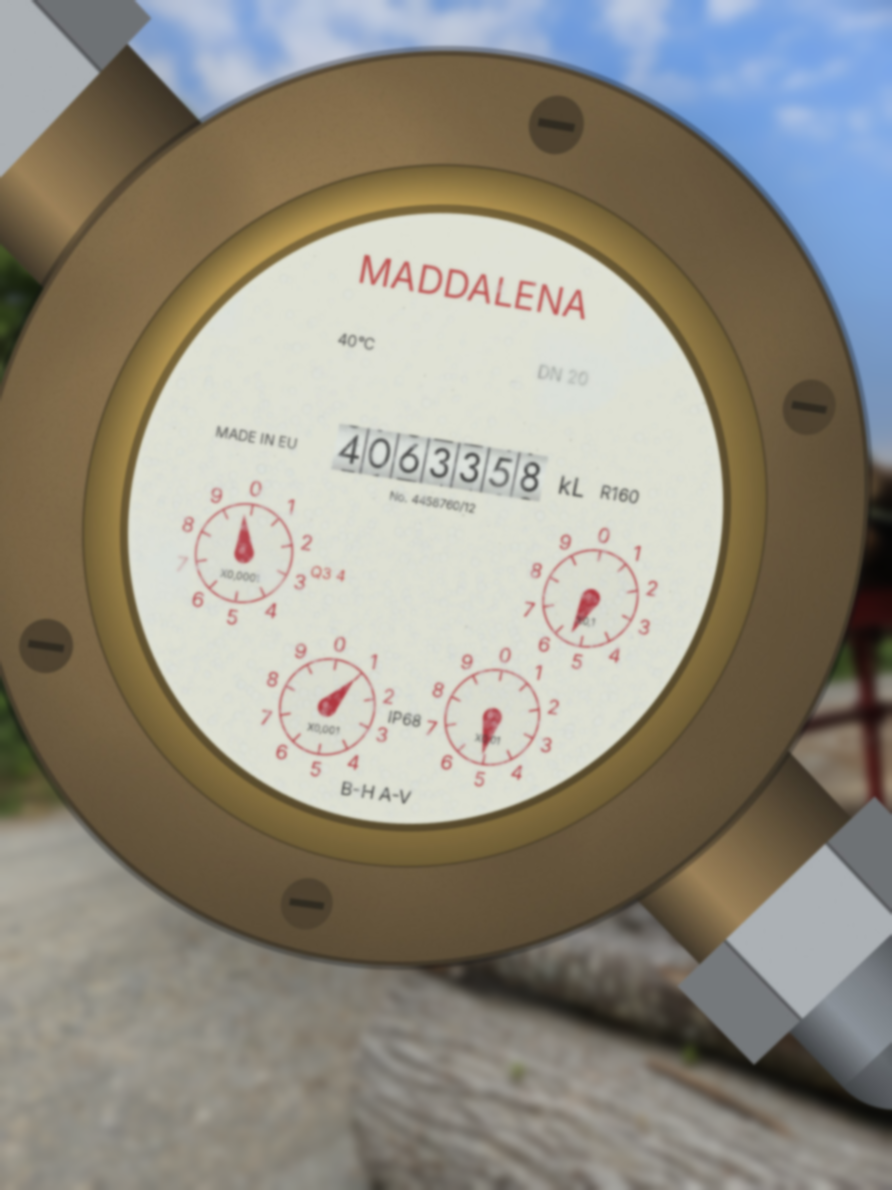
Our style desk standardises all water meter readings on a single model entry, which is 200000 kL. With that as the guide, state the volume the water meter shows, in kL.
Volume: 4063358.5509 kL
